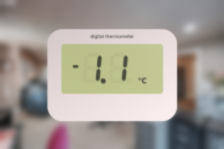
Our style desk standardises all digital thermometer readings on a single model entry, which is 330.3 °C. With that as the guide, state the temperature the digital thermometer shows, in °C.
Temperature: -1.1 °C
